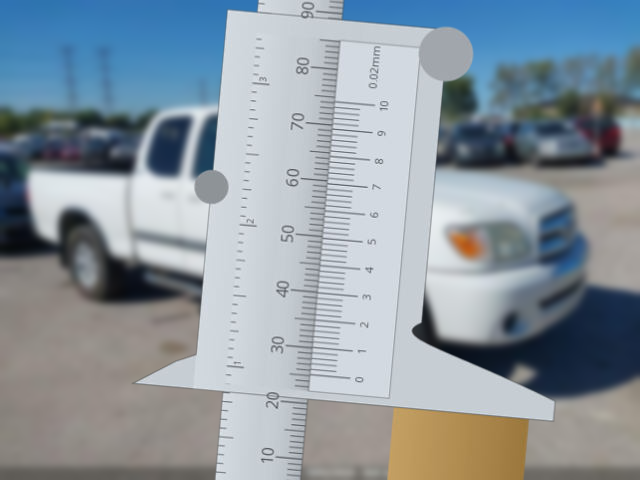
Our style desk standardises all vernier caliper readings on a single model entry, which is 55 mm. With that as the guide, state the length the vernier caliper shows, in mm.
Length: 25.2 mm
